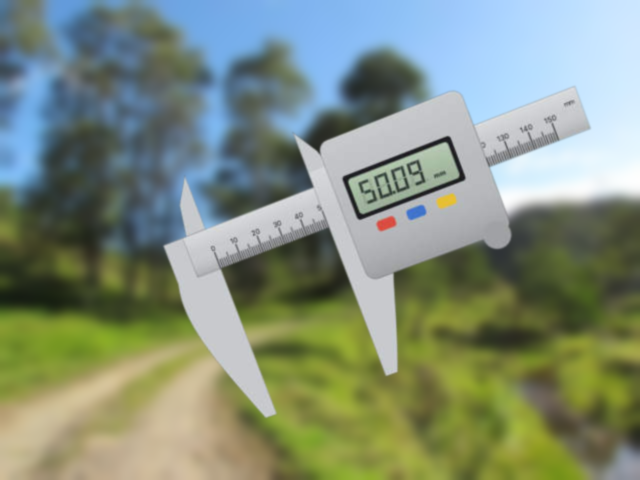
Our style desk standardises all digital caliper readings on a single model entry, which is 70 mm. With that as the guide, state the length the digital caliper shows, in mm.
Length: 50.09 mm
